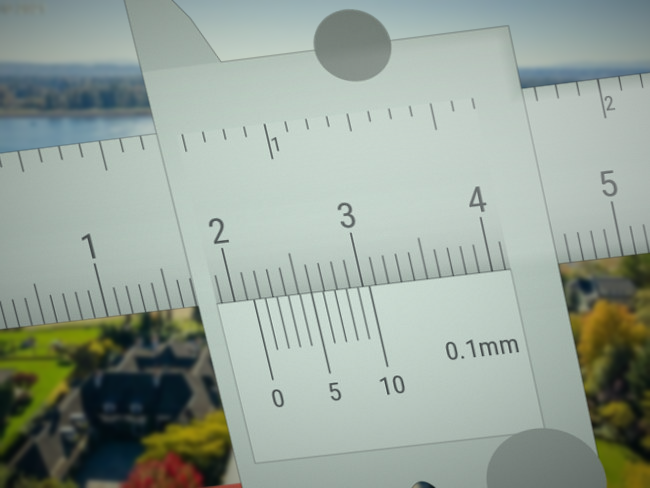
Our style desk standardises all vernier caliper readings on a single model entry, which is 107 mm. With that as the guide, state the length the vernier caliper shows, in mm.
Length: 21.5 mm
